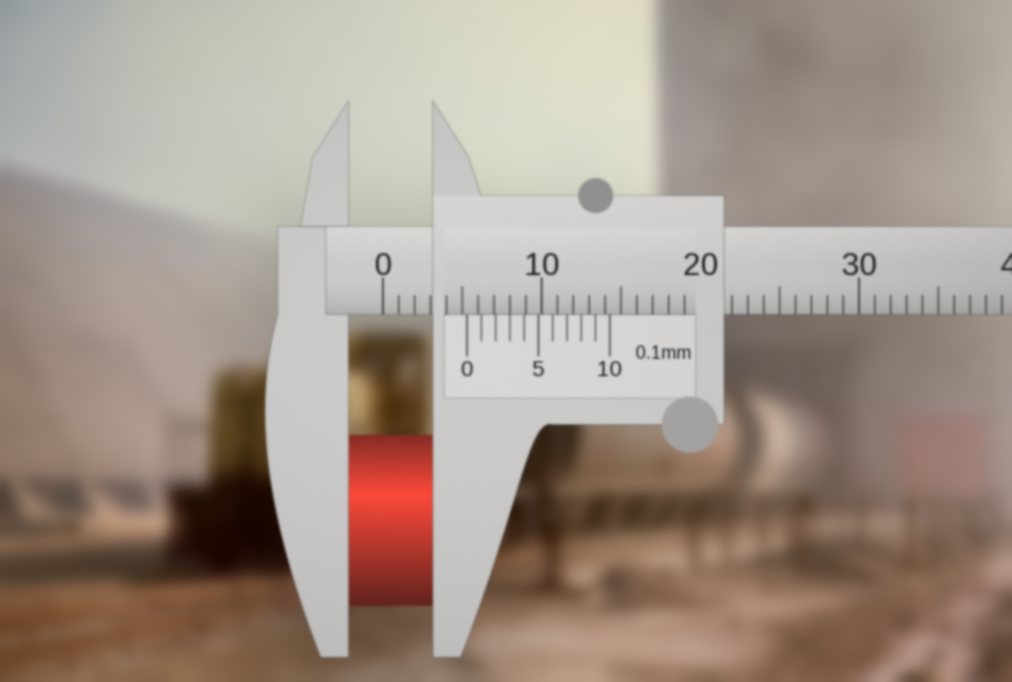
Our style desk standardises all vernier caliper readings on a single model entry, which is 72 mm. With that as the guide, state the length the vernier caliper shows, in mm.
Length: 5.3 mm
